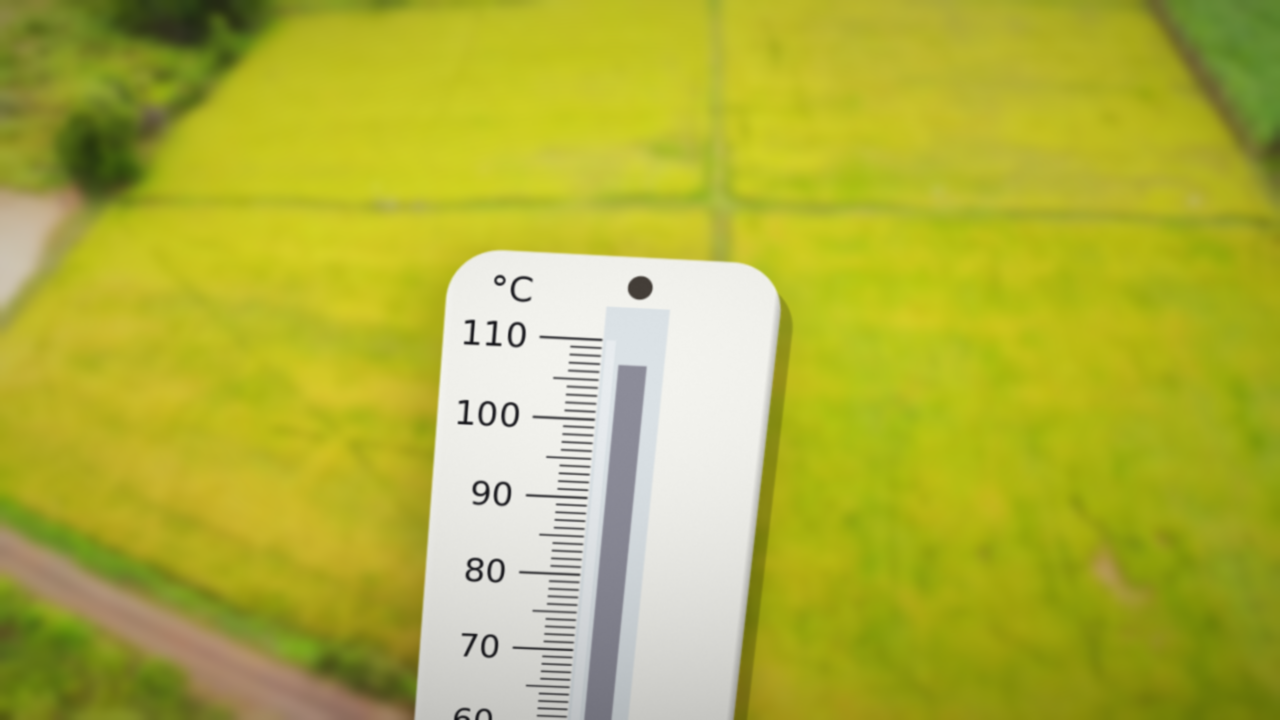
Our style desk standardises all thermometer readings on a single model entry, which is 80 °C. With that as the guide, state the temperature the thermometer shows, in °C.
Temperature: 107 °C
